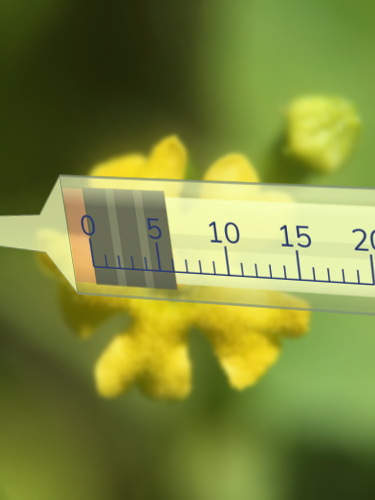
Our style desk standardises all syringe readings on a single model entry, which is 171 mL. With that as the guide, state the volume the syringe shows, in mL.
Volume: 0 mL
